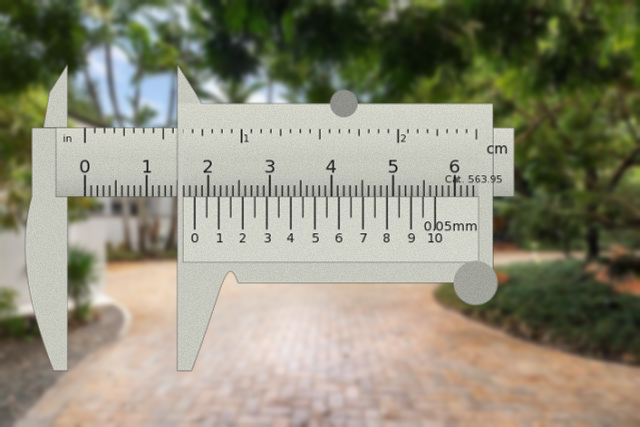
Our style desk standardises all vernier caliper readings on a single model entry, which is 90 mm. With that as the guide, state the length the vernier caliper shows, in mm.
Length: 17.8 mm
